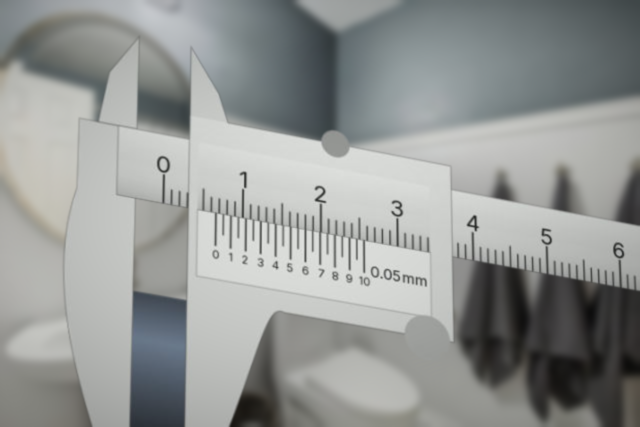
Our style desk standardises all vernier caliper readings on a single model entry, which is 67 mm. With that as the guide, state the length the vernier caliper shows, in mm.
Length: 6.6 mm
